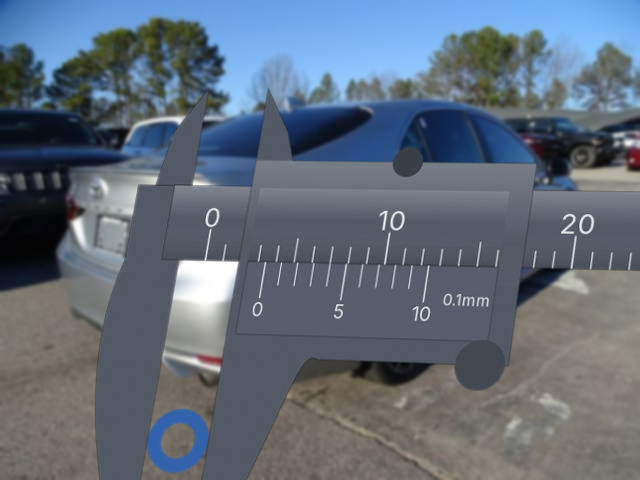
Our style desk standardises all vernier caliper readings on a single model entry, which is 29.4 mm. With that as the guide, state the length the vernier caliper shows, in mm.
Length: 3.4 mm
